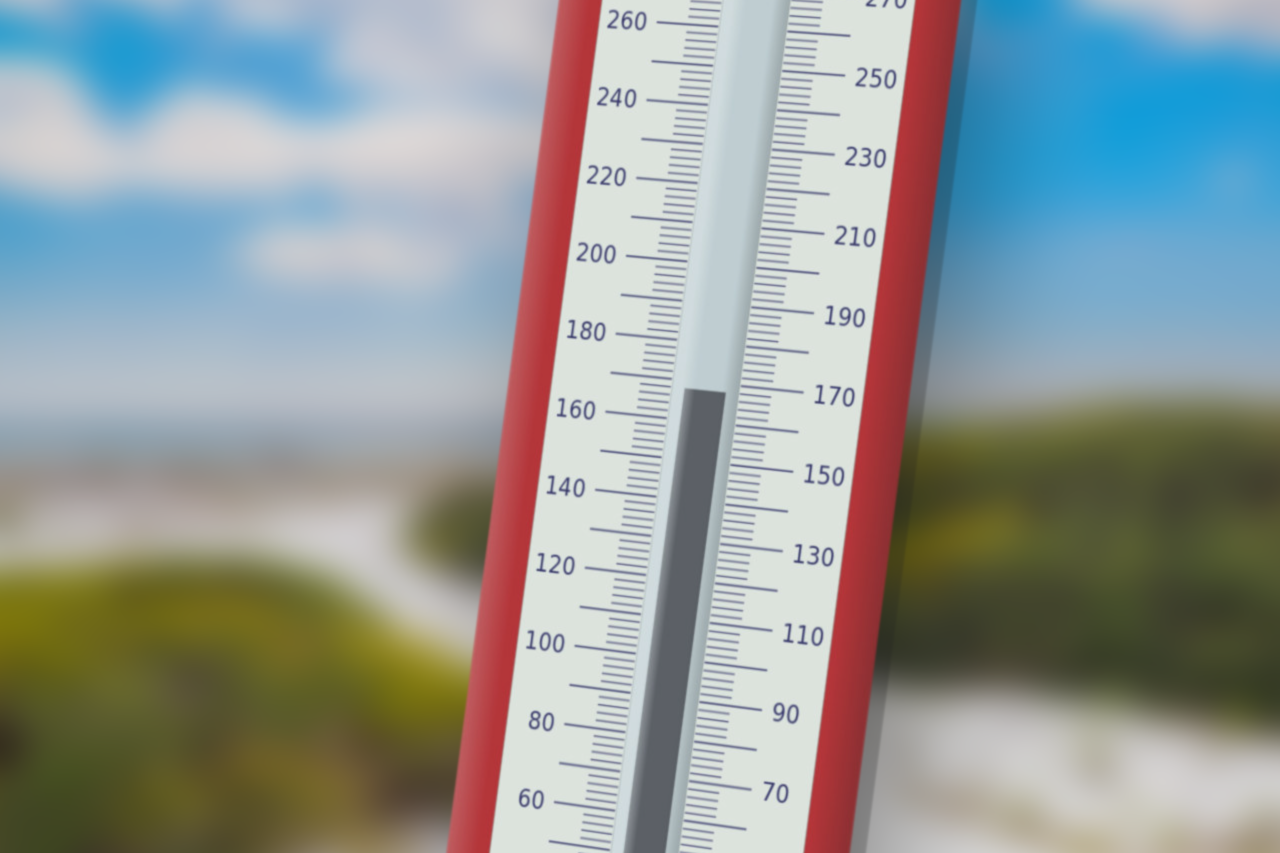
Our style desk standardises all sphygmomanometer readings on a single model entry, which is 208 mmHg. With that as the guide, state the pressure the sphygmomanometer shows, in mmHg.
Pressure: 168 mmHg
